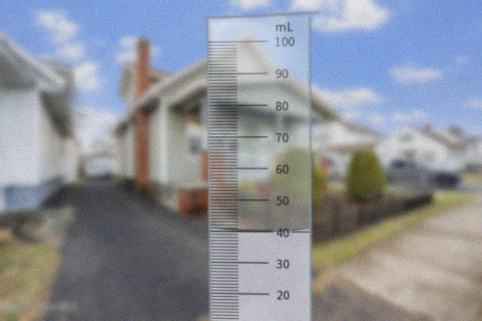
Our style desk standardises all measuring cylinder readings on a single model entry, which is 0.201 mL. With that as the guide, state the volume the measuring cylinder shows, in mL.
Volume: 40 mL
